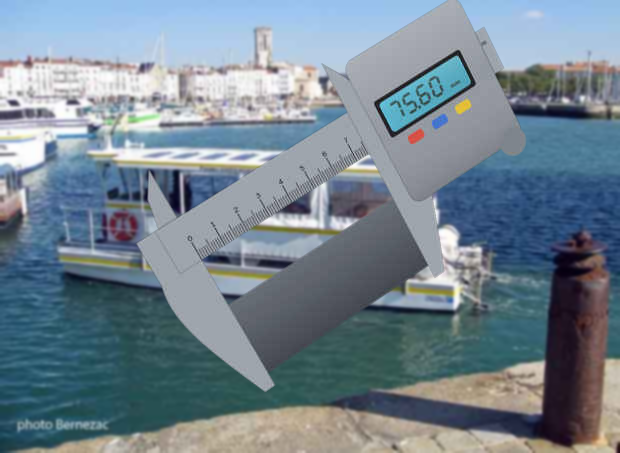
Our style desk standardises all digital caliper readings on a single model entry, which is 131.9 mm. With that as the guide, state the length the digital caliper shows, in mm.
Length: 75.60 mm
